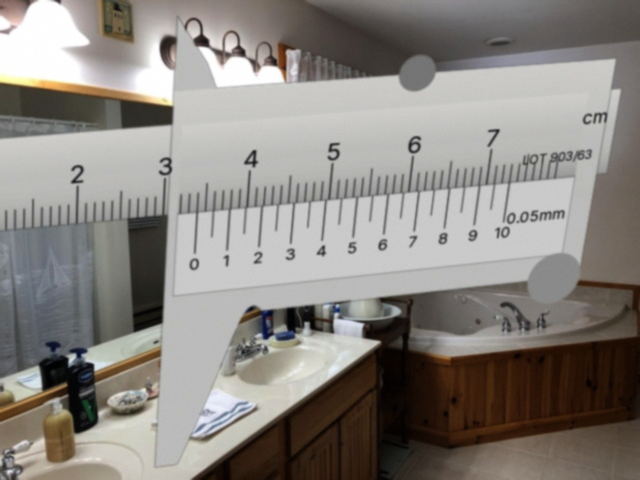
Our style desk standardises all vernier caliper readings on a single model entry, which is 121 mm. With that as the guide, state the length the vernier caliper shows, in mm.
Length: 34.0 mm
